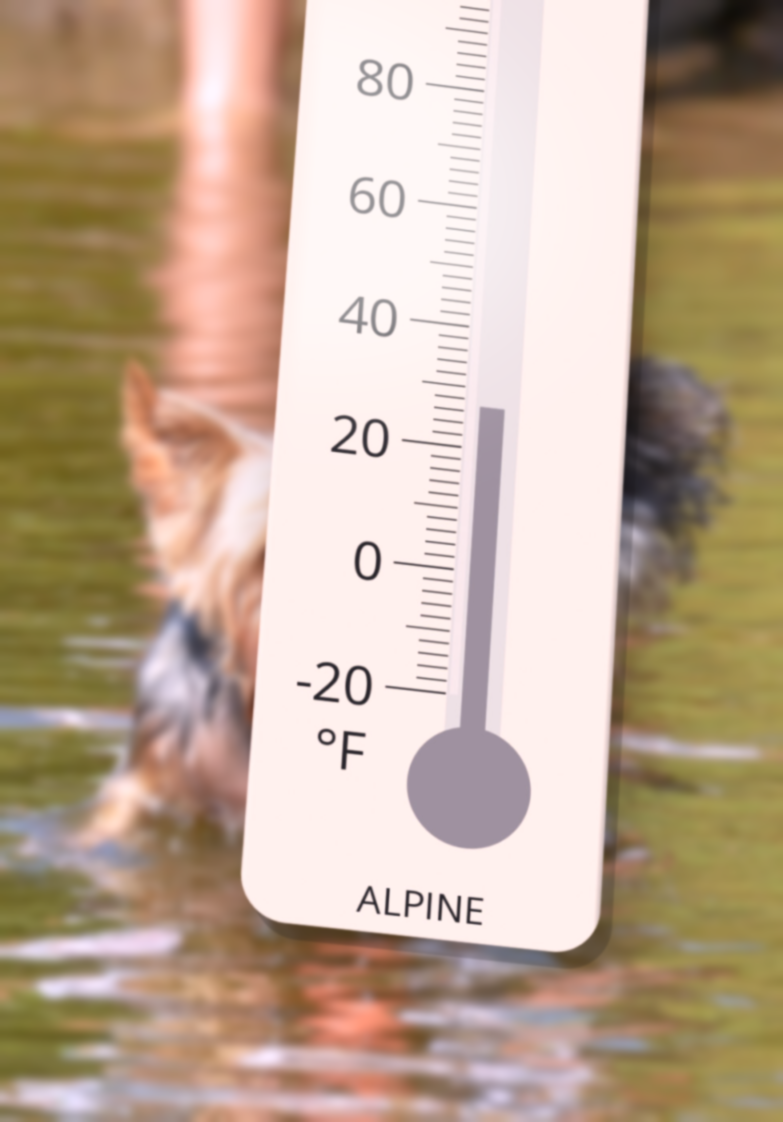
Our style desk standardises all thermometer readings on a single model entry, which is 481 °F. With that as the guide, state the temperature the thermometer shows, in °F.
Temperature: 27 °F
